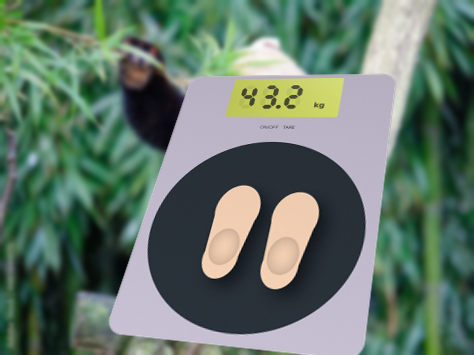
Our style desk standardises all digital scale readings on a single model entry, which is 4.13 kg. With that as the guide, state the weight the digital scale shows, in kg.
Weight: 43.2 kg
